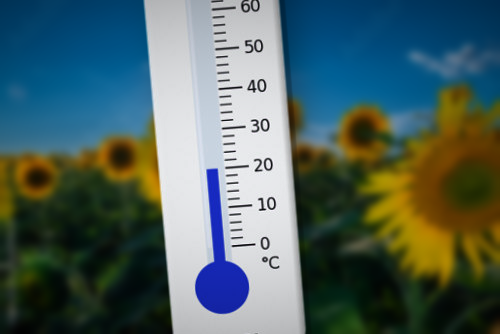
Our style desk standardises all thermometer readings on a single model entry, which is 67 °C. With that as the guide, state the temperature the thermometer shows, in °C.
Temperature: 20 °C
